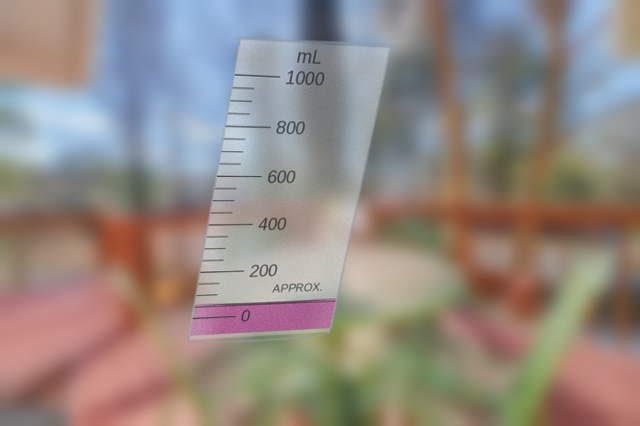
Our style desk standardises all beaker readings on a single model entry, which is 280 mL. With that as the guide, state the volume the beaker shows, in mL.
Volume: 50 mL
